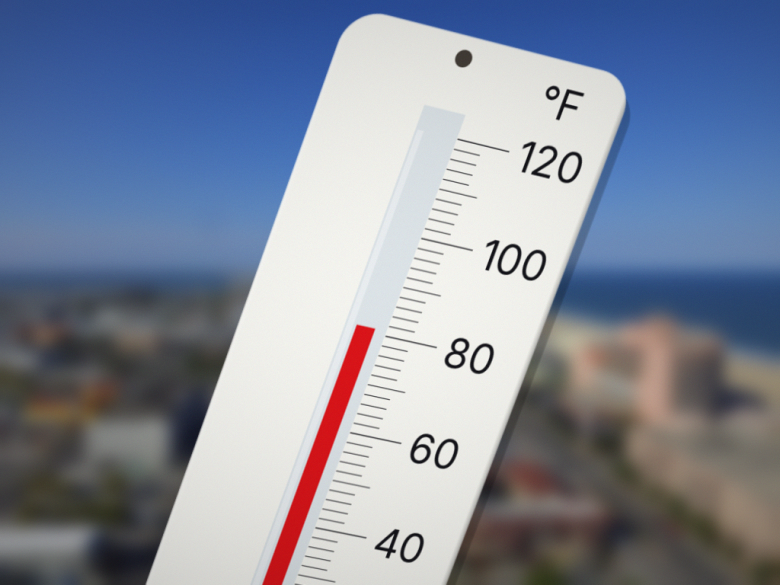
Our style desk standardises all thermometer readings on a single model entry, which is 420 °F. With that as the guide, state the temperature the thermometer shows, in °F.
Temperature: 81 °F
